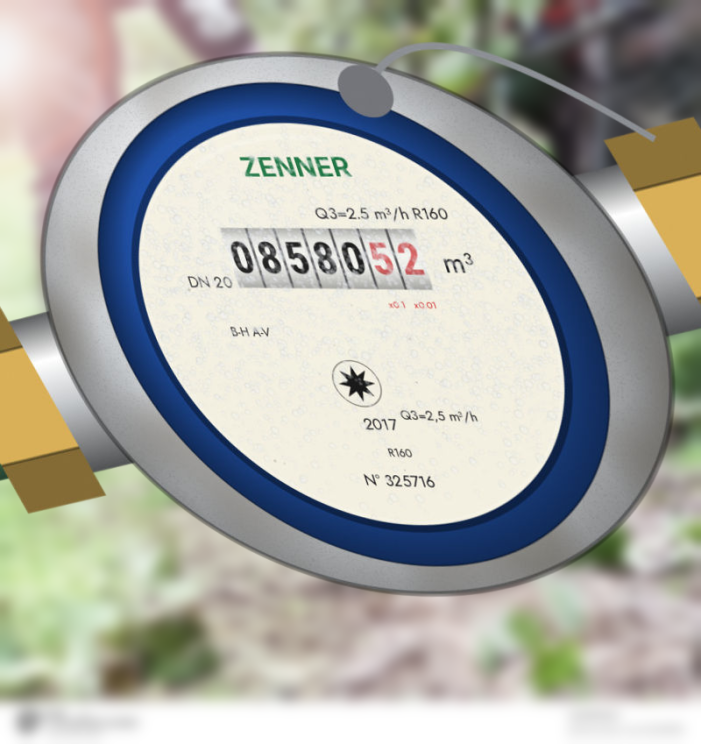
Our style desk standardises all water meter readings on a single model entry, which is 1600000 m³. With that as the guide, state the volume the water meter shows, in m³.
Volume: 8580.52 m³
